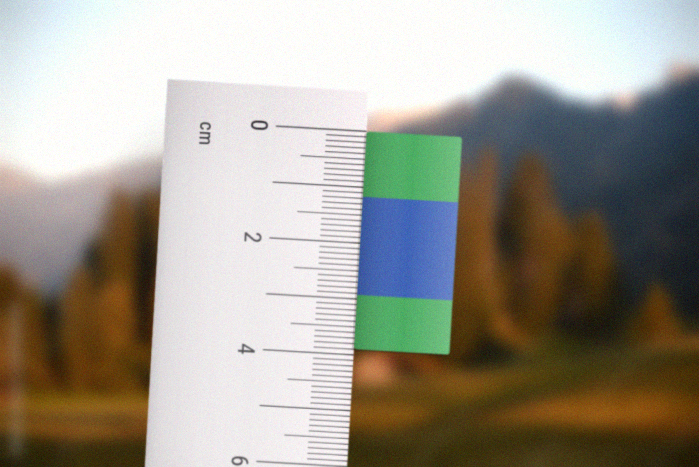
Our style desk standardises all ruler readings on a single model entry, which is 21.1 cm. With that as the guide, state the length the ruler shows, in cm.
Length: 3.9 cm
